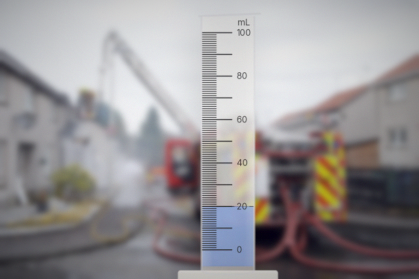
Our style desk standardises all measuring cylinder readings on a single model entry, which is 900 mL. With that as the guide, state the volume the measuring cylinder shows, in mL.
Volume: 20 mL
